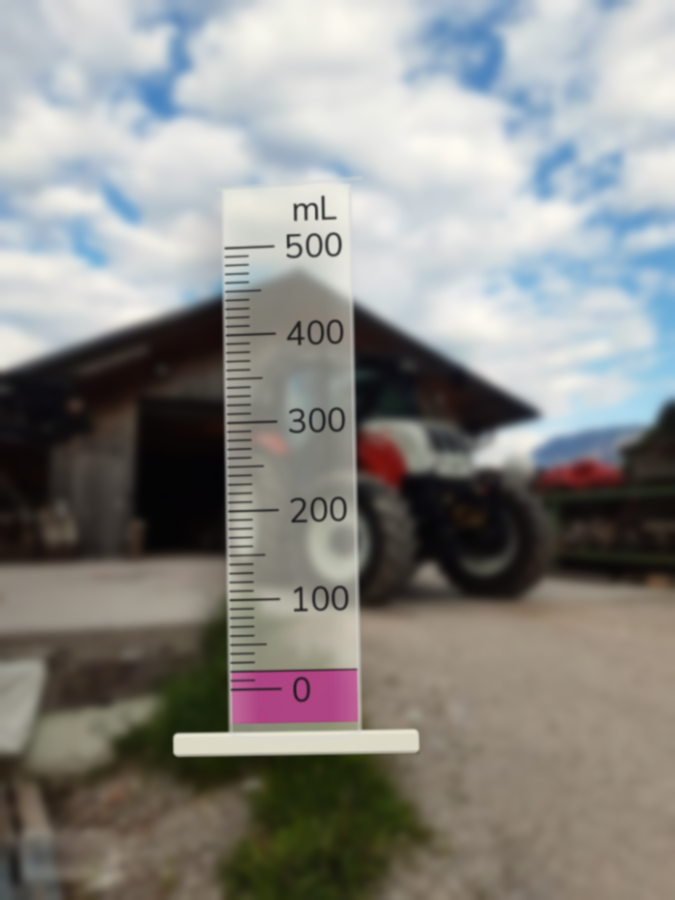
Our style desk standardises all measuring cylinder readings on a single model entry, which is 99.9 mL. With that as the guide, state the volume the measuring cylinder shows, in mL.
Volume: 20 mL
